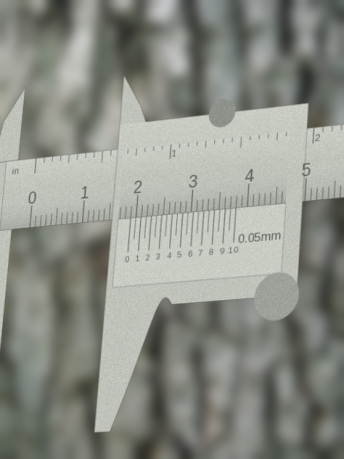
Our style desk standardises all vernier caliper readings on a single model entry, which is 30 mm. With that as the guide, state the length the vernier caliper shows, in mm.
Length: 19.0 mm
